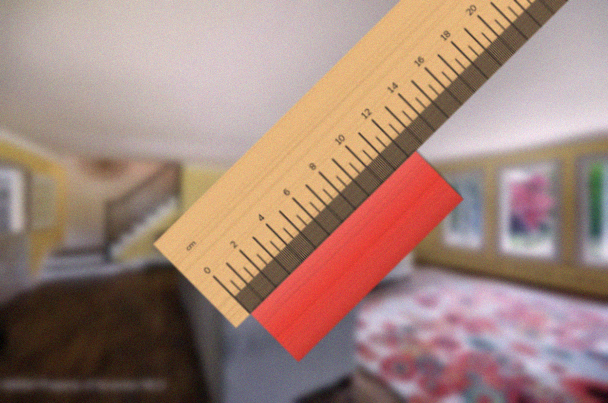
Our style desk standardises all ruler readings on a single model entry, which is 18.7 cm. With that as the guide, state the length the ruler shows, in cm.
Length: 12.5 cm
